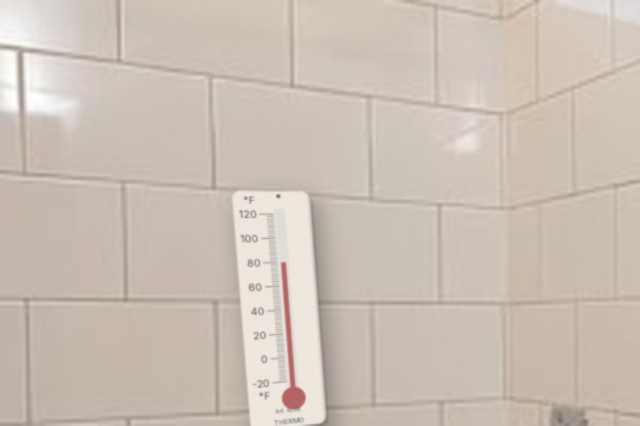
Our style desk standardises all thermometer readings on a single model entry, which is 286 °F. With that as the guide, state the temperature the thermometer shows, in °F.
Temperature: 80 °F
